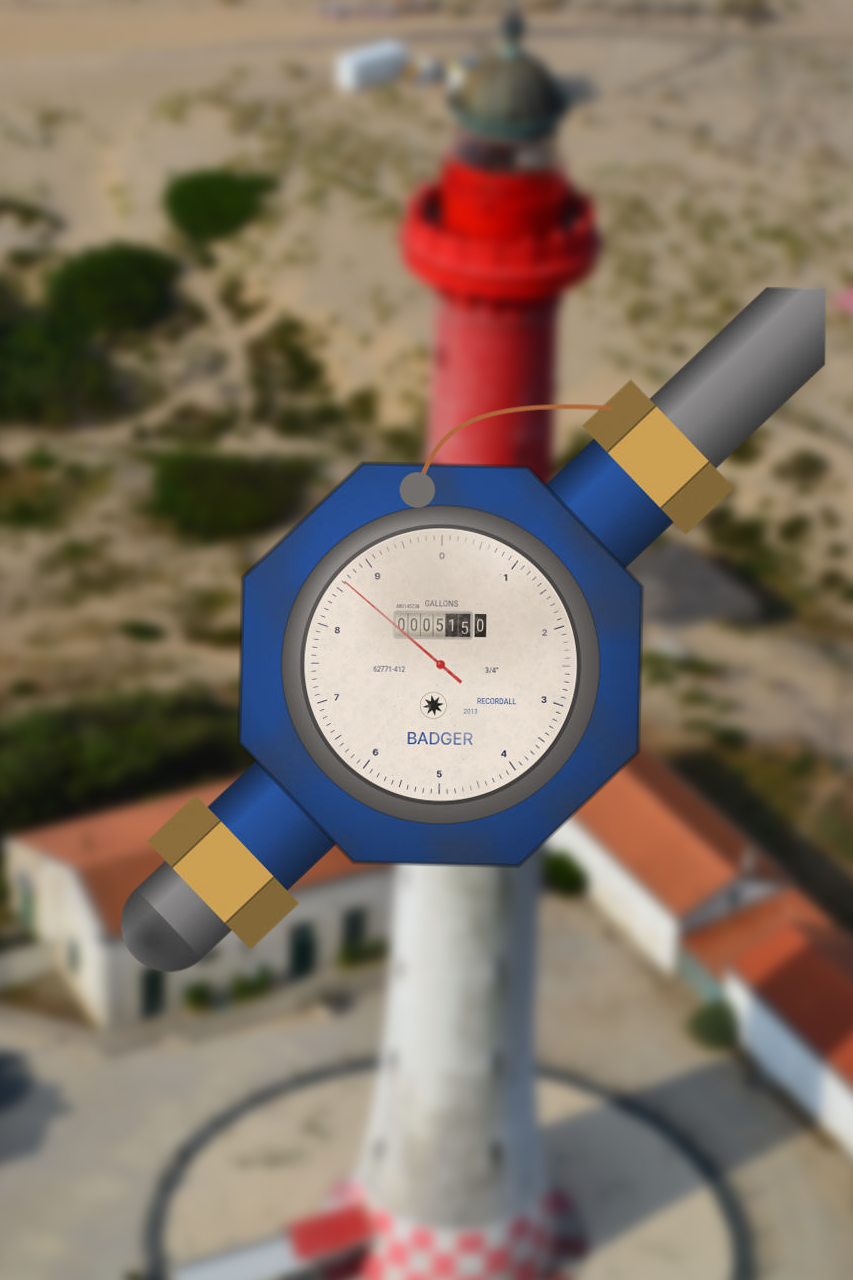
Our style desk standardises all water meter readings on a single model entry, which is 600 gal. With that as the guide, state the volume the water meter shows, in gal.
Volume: 5148.6 gal
